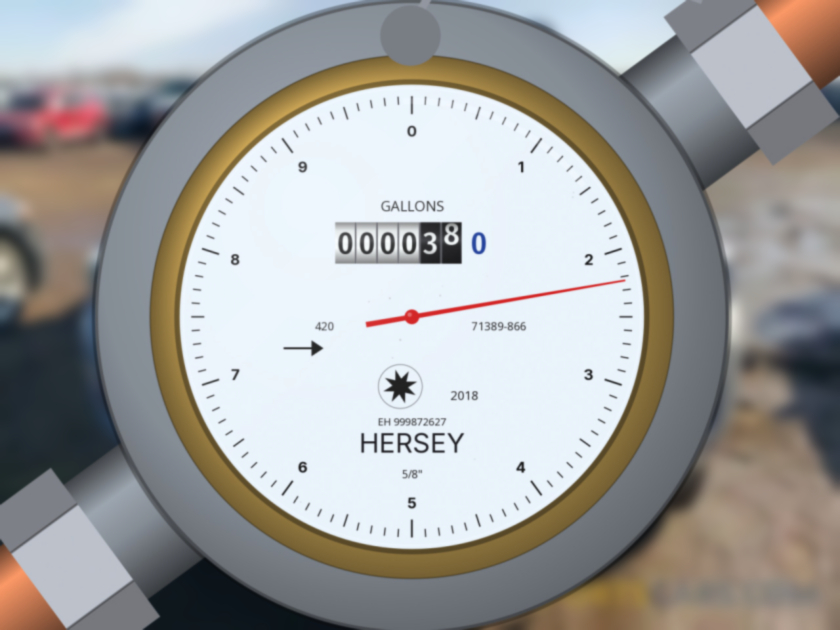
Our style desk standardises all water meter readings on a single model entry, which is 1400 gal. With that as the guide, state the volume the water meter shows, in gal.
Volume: 382.2 gal
